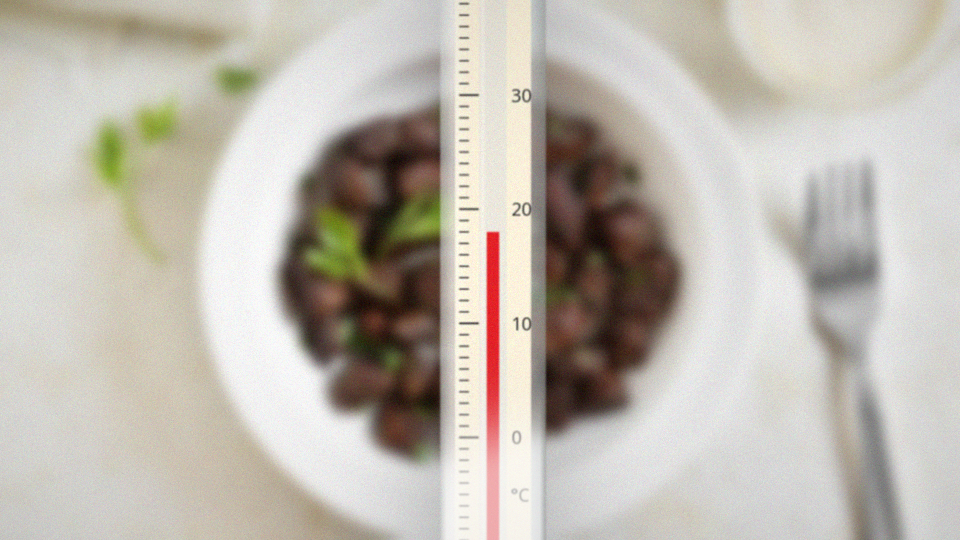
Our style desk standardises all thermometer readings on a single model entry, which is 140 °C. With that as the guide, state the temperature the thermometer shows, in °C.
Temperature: 18 °C
